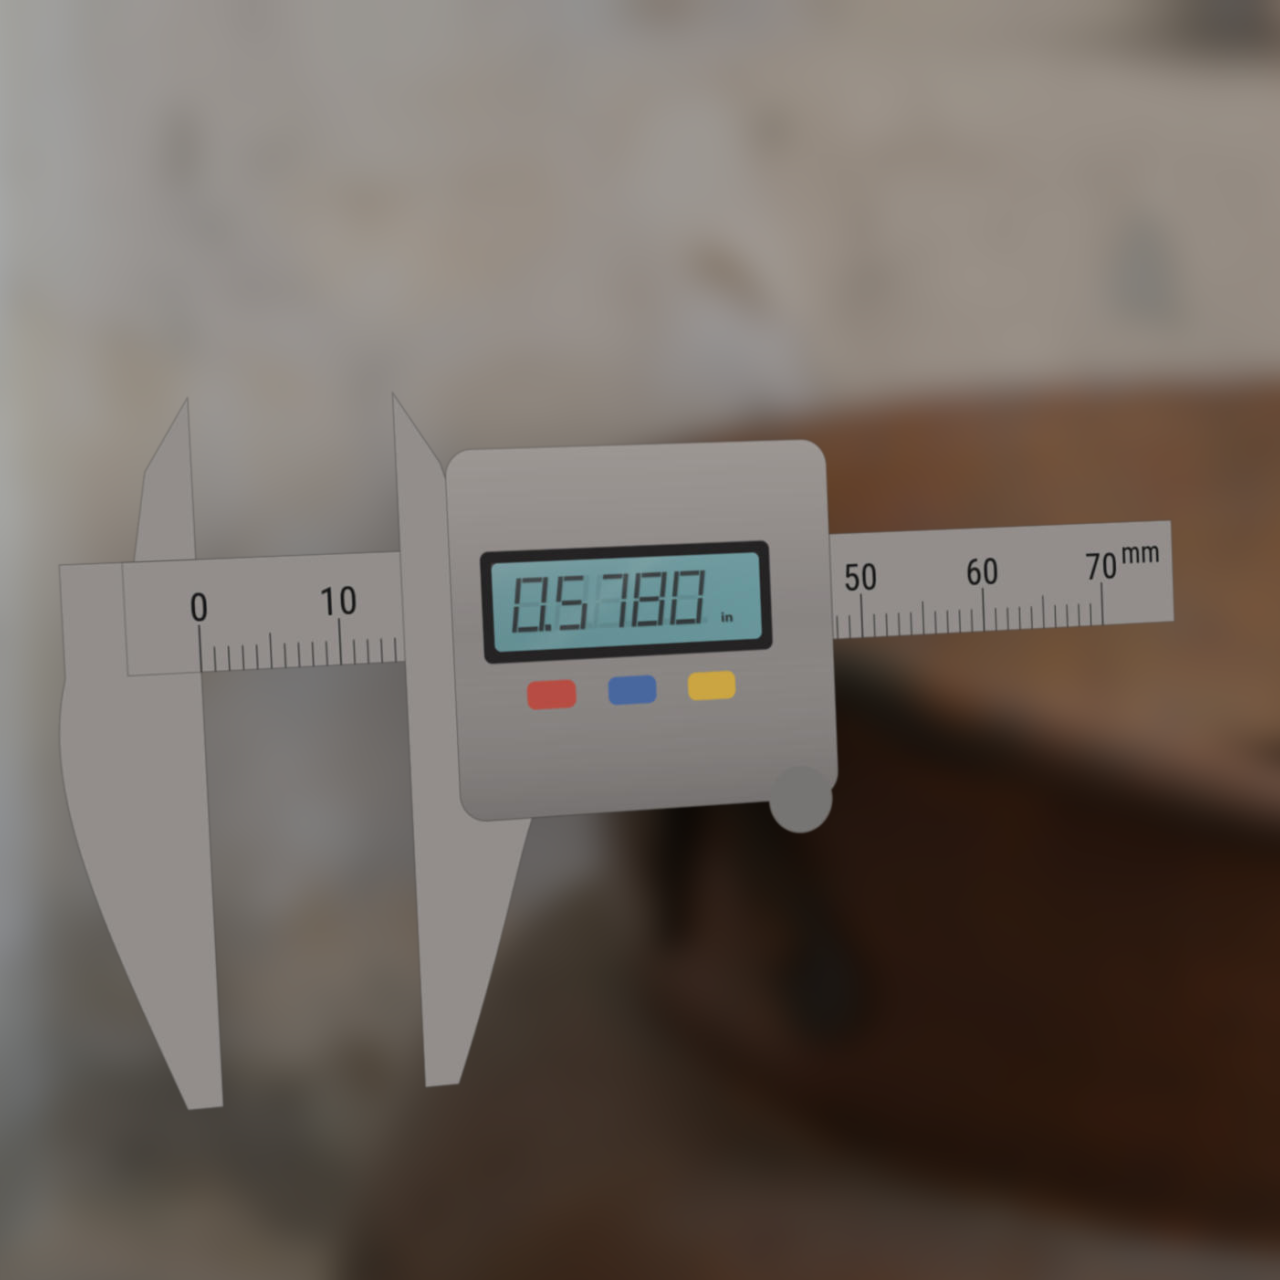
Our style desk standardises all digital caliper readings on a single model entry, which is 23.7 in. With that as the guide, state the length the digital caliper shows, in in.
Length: 0.5780 in
